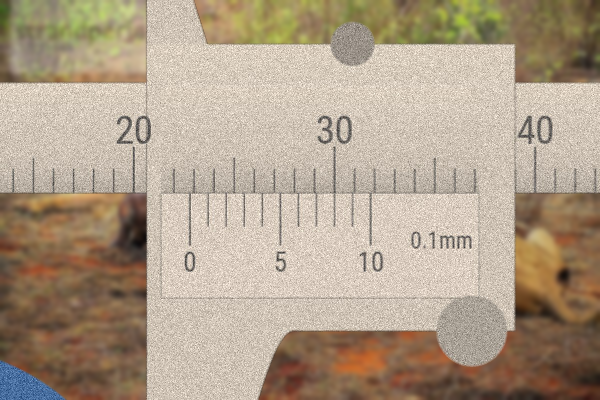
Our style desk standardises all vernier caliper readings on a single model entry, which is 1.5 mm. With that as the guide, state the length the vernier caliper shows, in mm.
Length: 22.8 mm
